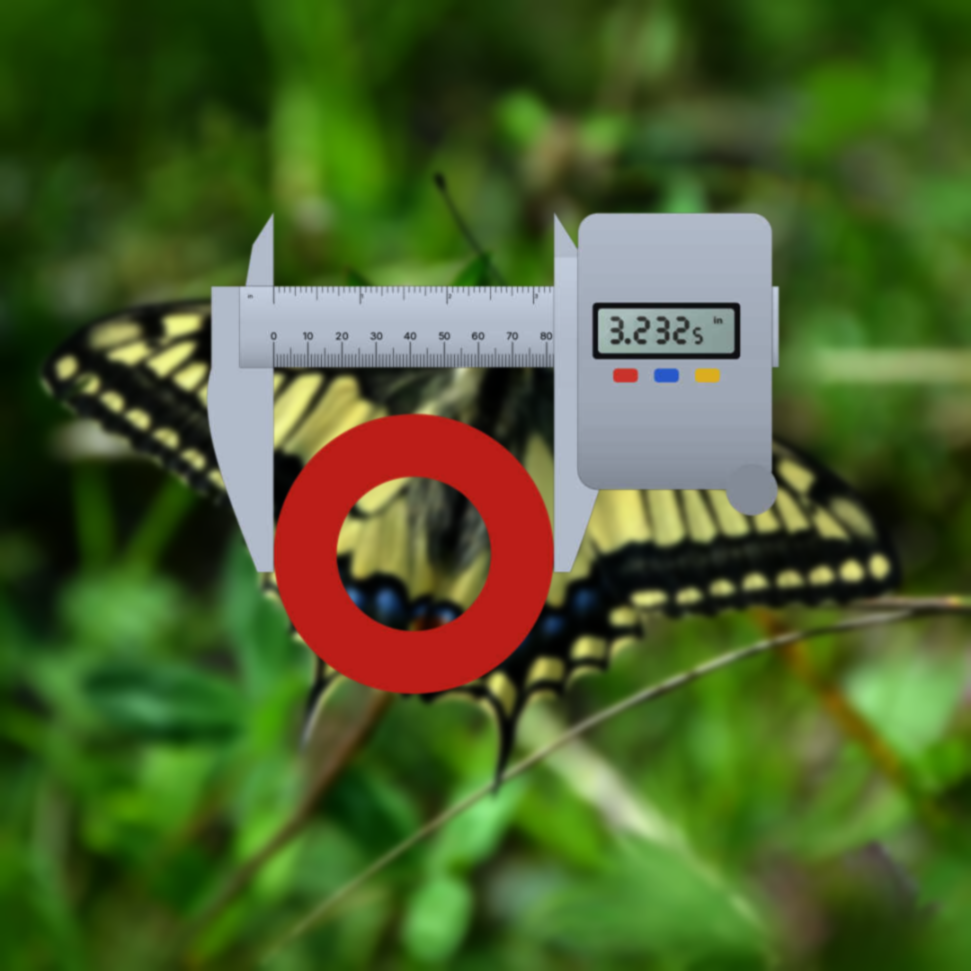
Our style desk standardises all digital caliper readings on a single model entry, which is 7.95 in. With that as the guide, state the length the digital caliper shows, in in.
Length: 3.2325 in
